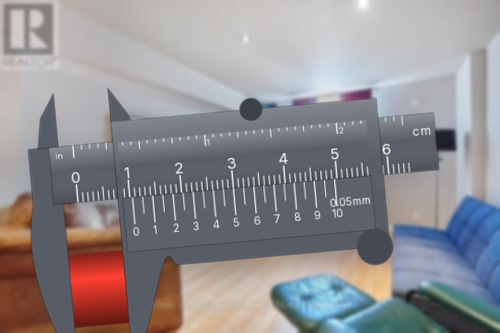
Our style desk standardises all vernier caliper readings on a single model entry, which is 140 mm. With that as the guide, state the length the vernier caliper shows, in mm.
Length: 10.5 mm
